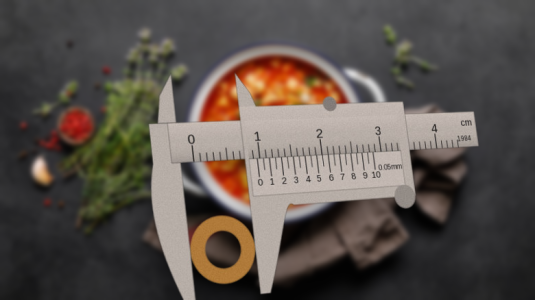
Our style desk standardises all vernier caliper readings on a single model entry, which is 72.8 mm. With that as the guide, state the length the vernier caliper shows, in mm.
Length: 9.6 mm
